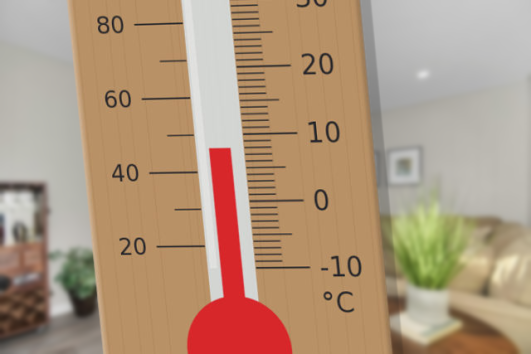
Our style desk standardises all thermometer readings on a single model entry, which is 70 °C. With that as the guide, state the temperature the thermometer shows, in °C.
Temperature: 8 °C
